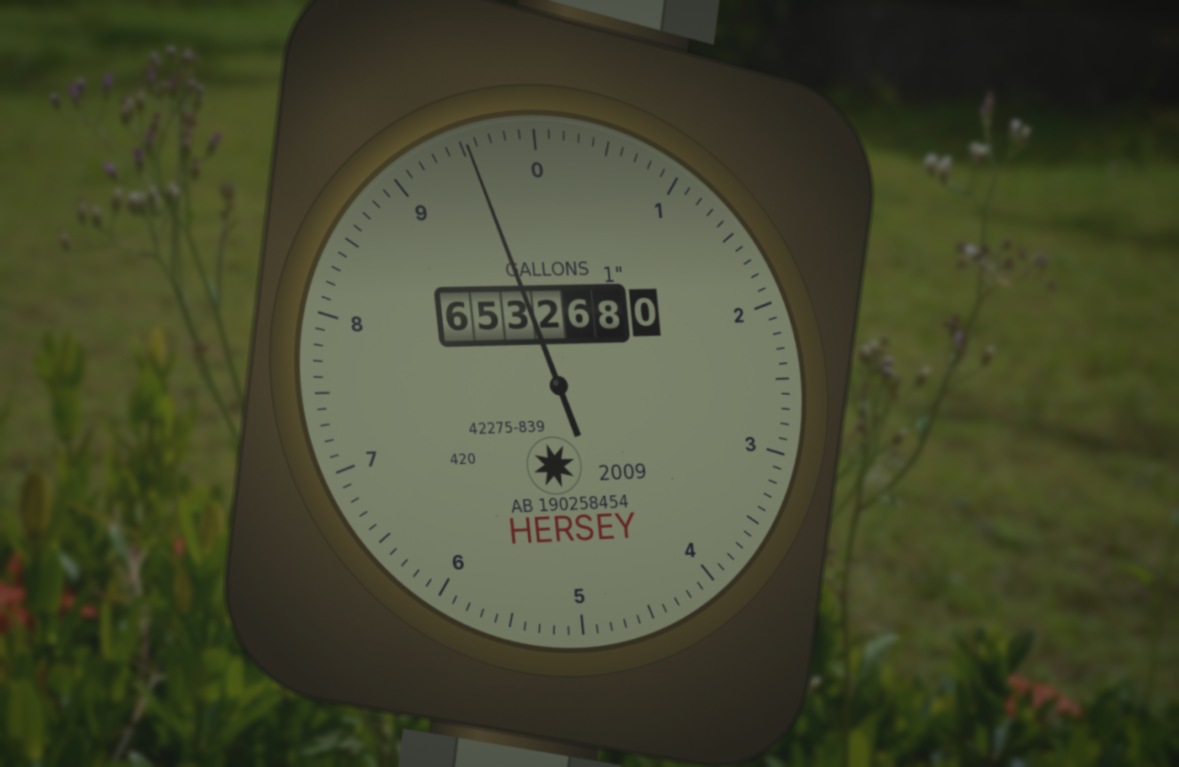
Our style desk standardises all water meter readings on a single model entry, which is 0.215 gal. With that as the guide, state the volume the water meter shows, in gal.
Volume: 6532679.5 gal
